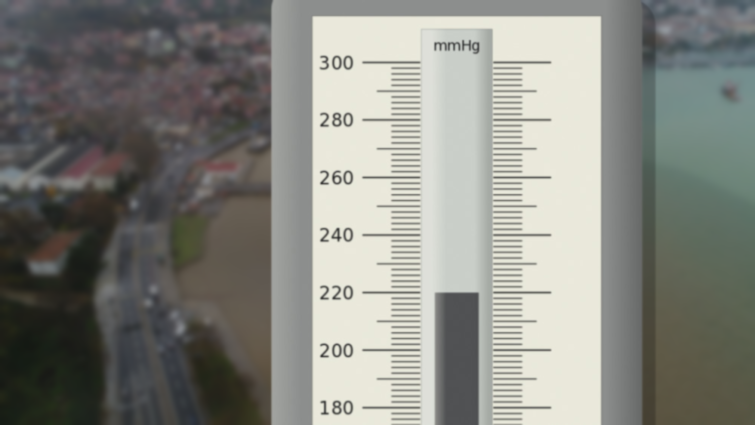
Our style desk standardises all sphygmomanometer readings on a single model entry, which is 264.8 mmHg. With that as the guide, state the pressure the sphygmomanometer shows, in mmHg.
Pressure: 220 mmHg
